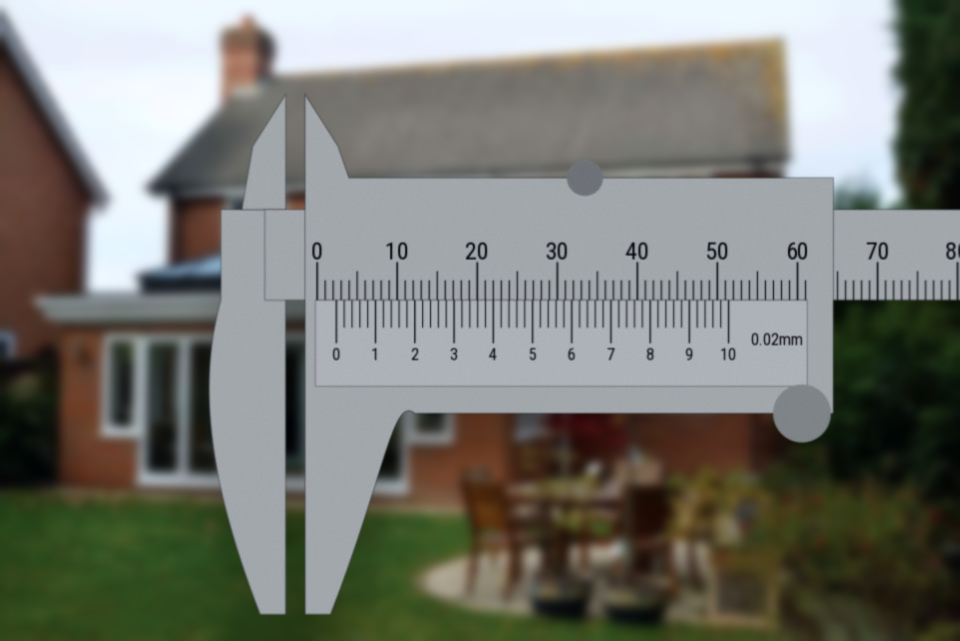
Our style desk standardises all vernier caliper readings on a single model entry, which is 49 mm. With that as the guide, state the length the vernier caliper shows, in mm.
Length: 2.4 mm
